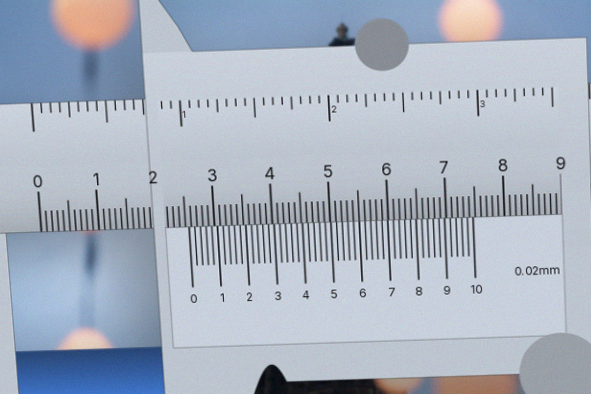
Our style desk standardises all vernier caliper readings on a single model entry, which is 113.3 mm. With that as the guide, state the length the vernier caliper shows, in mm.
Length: 25.6 mm
